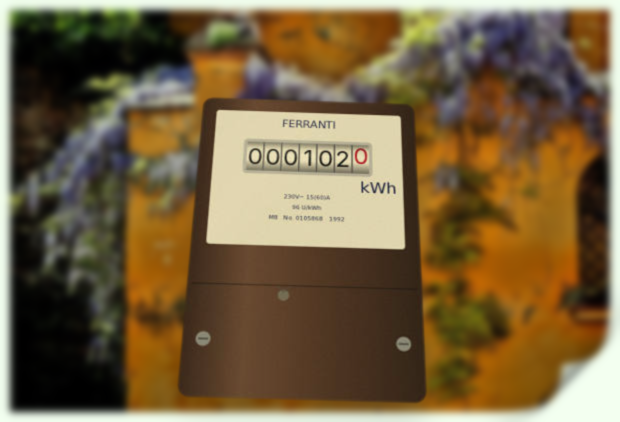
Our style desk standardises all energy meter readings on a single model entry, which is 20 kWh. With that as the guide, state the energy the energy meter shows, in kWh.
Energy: 102.0 kWh
